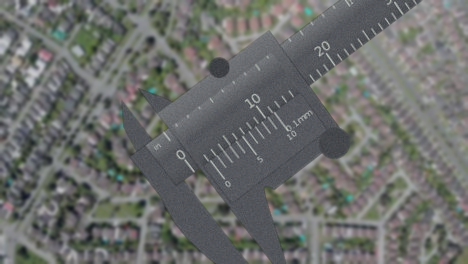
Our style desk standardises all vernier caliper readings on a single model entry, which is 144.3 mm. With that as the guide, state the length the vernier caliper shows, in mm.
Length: 2.2 mm
